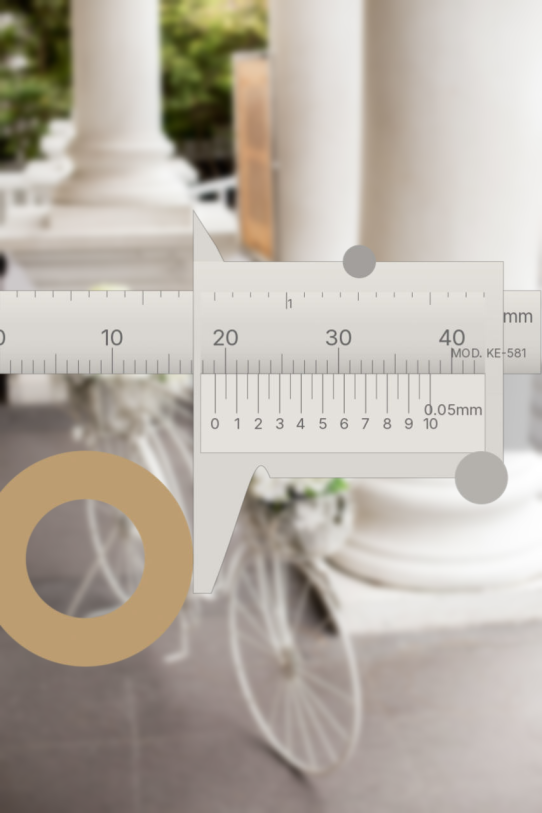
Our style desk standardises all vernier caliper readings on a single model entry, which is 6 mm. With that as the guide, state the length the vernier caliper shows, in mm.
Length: 19.1 mm
